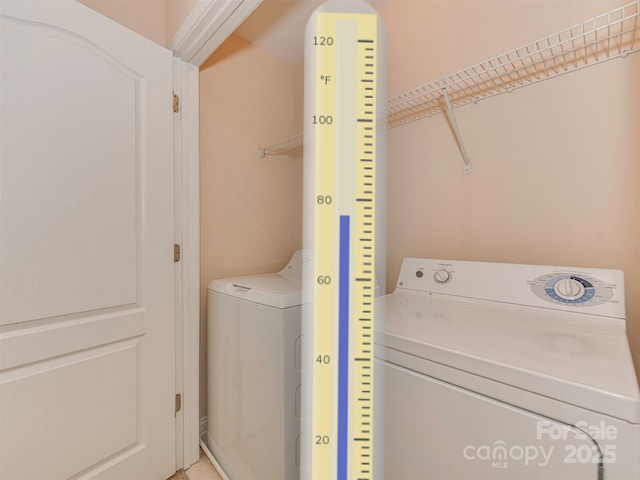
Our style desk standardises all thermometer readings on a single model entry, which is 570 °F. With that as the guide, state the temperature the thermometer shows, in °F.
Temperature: 76 °F
